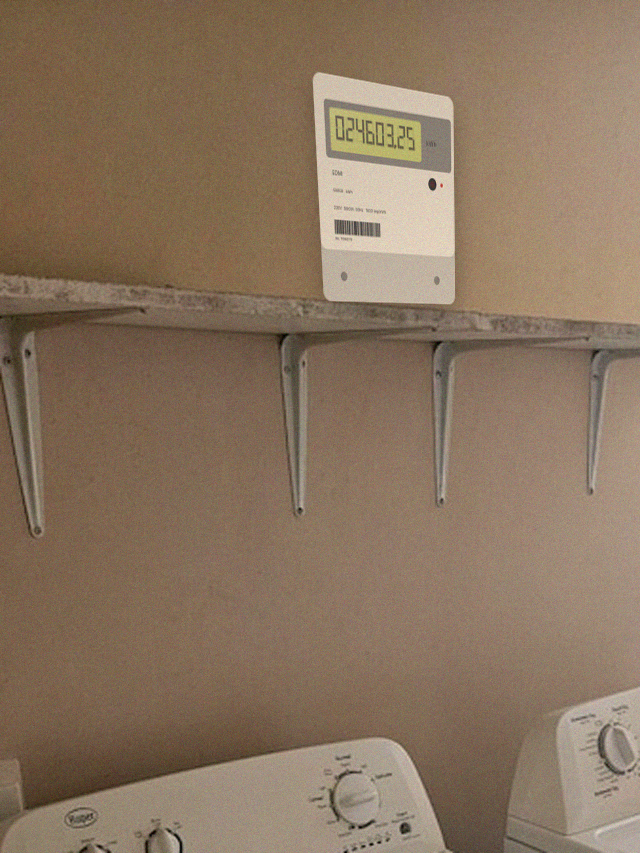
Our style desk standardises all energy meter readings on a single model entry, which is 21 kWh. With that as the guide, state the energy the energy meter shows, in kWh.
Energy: 24603.25 kWh
